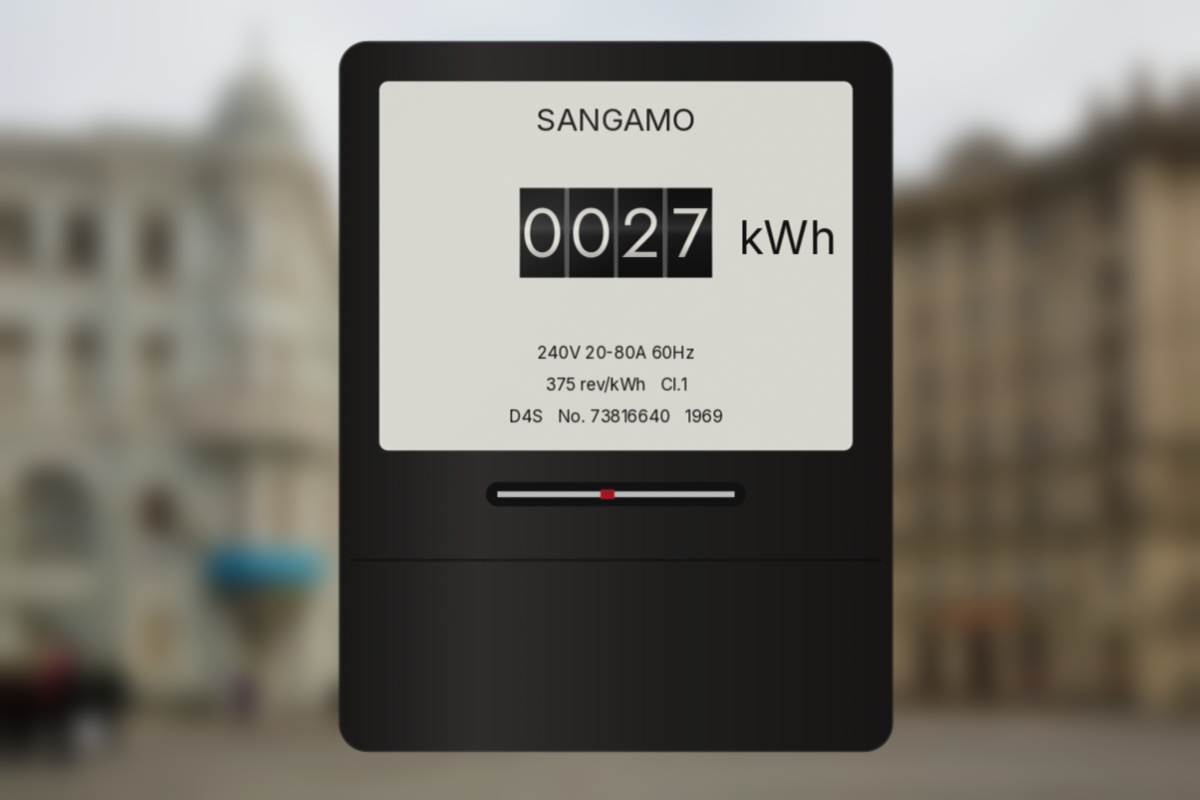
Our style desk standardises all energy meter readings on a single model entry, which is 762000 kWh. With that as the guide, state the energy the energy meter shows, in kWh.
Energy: 27 kWh
